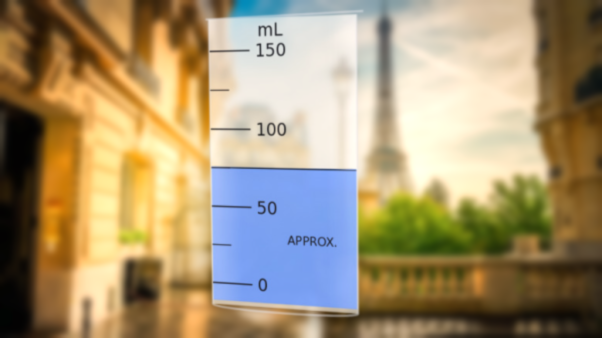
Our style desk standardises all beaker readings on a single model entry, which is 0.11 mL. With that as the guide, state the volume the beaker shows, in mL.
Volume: 75 mL
